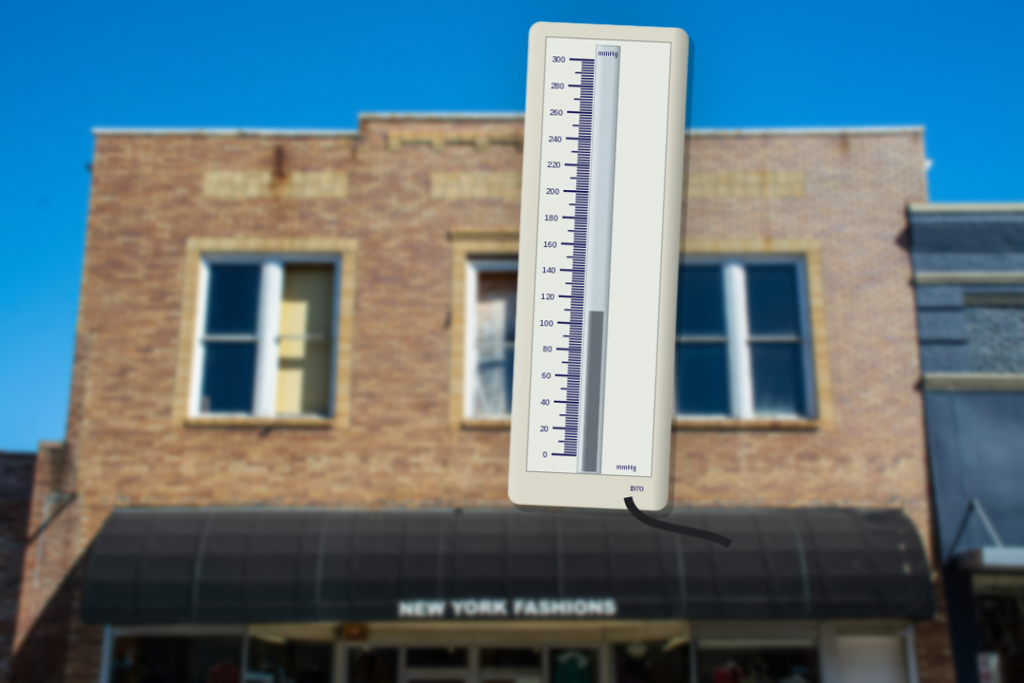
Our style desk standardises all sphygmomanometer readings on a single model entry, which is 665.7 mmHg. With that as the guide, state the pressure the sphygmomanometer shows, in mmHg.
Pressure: 110 mmHg
